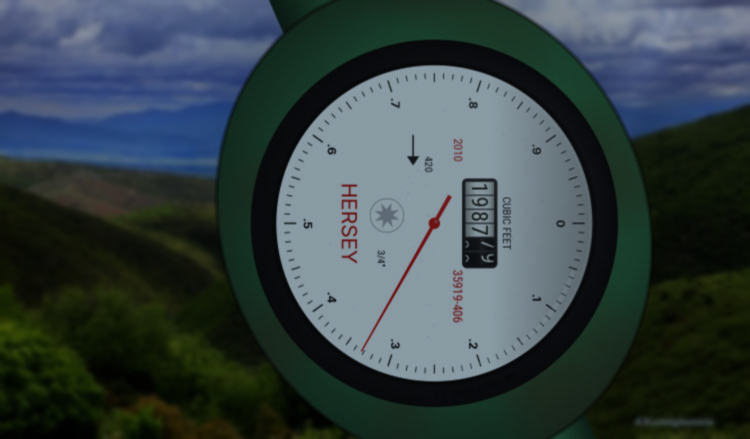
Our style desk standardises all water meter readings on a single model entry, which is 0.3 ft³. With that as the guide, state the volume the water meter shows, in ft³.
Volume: 198779.33 ft³
